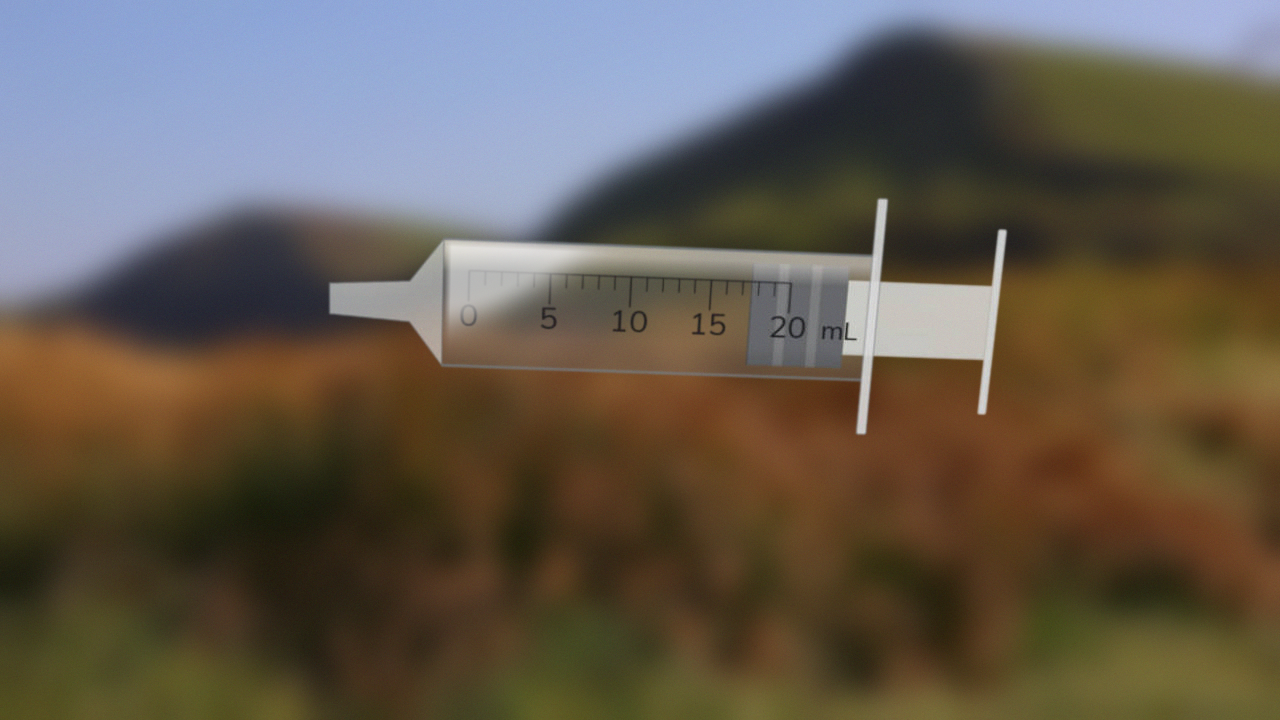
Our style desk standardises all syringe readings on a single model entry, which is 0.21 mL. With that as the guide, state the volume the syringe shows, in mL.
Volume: 17.5 mL
